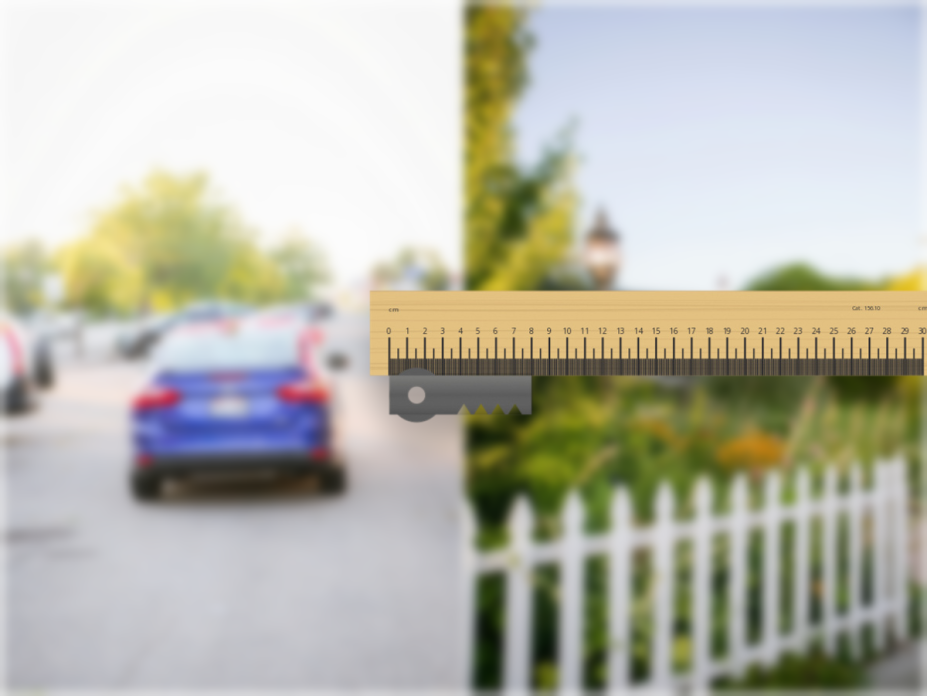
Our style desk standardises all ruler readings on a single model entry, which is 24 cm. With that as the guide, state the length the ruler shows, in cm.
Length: 8 cm
